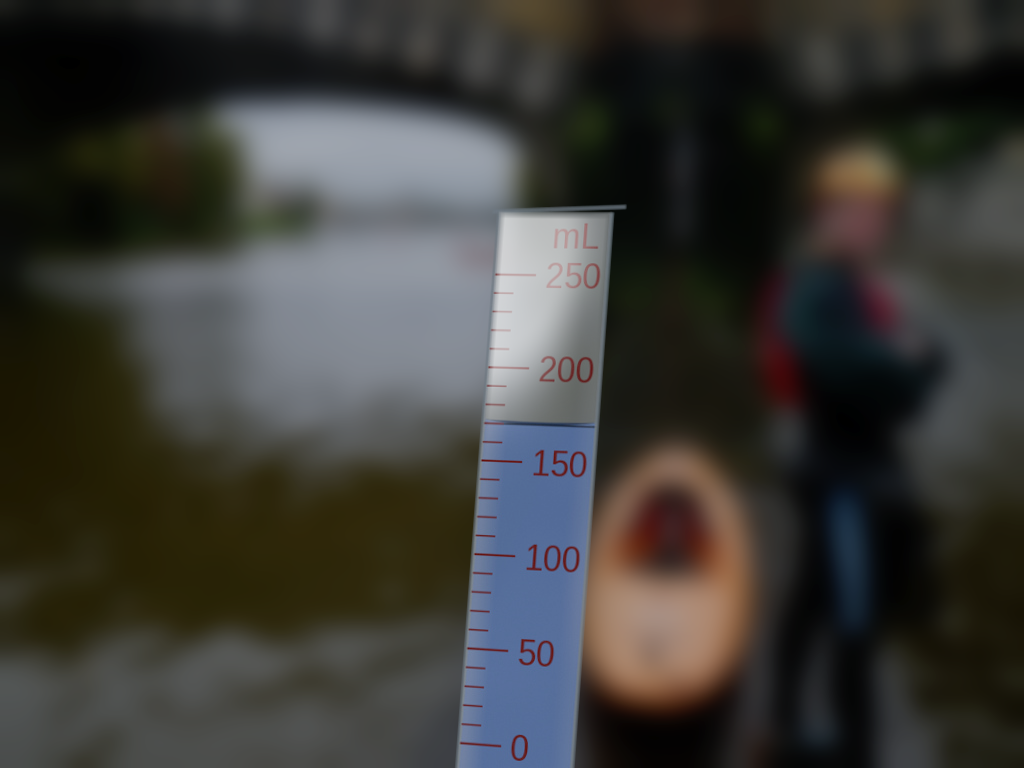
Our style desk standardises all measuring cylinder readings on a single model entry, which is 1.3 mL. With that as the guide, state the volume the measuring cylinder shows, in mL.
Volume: 170 mL
